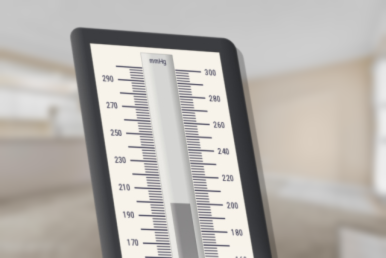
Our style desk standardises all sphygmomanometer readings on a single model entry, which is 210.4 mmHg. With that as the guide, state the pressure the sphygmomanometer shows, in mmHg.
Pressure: 200 mmHg
